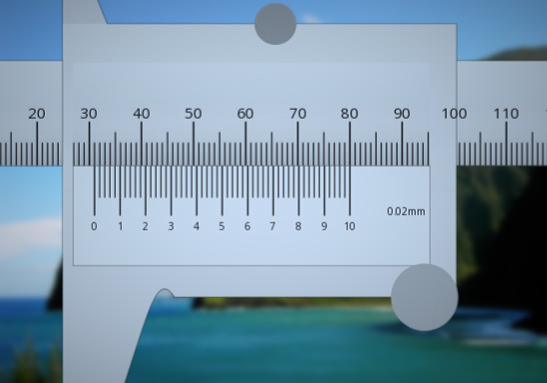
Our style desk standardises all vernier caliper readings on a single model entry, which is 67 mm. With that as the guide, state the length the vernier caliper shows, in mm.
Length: 31.0 mm
